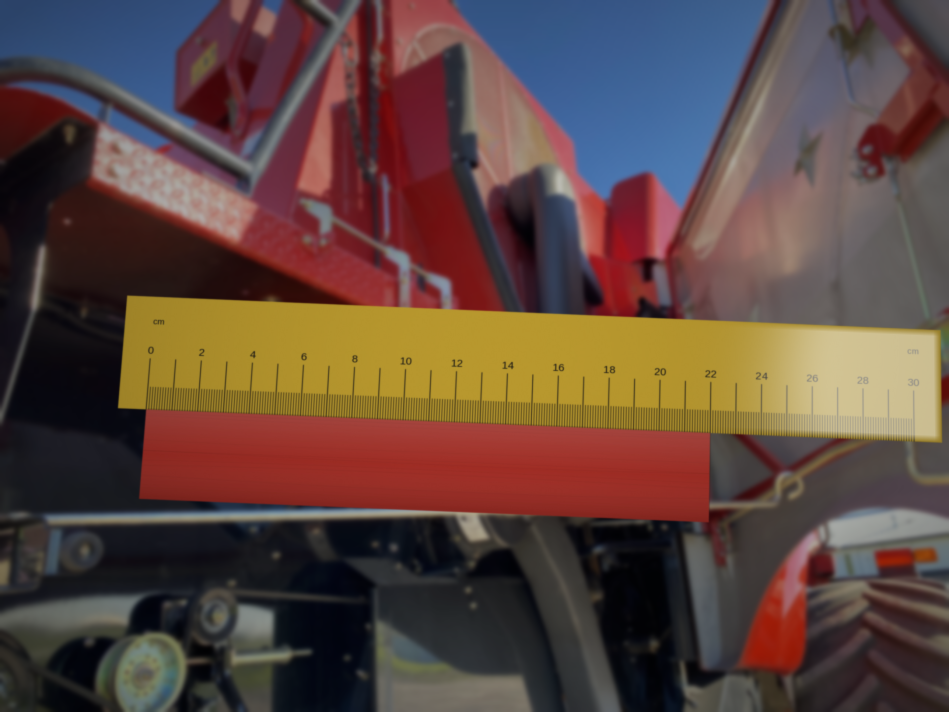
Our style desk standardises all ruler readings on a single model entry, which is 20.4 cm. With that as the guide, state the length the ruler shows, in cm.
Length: 22 cm
